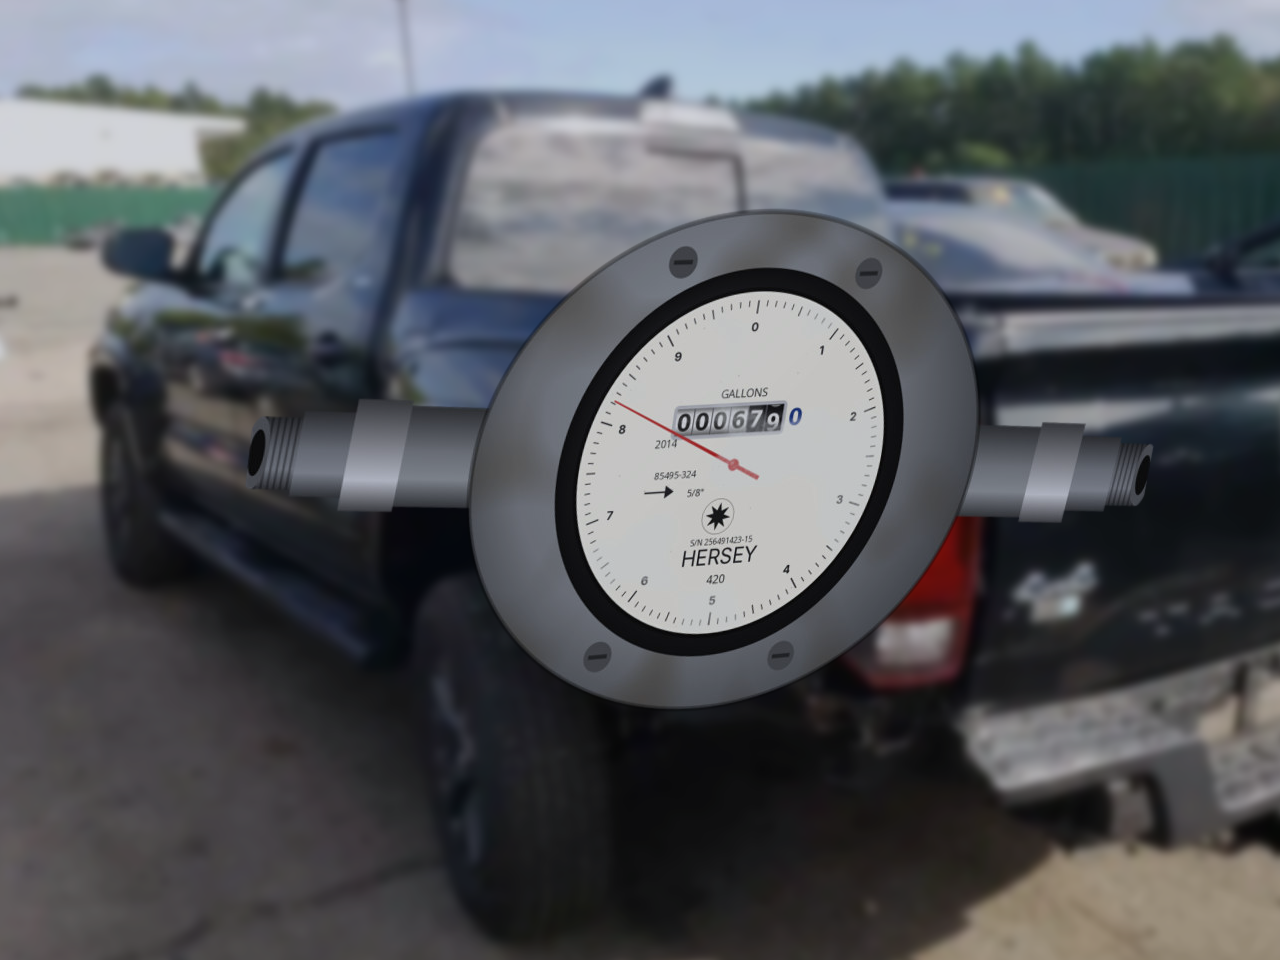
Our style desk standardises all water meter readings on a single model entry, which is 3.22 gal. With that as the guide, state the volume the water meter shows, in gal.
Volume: 6788.2 gal
